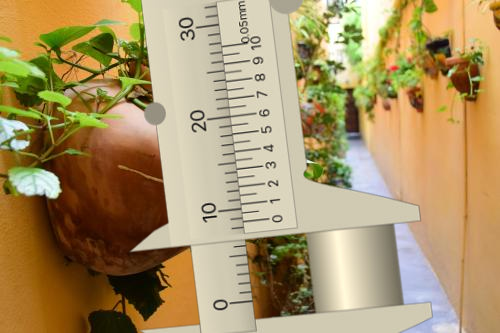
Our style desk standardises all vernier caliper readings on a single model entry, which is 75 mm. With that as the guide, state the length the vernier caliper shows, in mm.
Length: 8.6 mm
